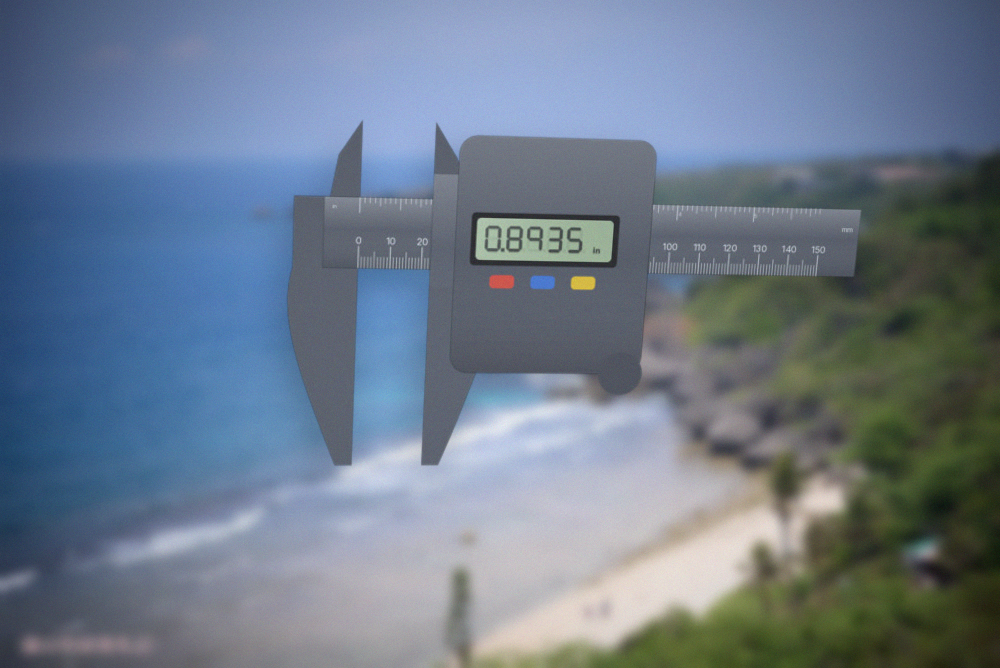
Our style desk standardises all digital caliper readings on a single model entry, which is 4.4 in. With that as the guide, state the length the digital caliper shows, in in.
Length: 0.8935 in
